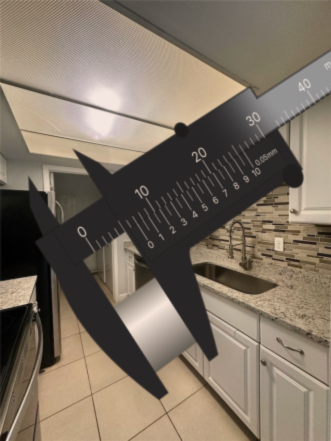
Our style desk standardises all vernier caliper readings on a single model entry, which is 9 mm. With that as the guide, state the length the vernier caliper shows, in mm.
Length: 7.0 mm
